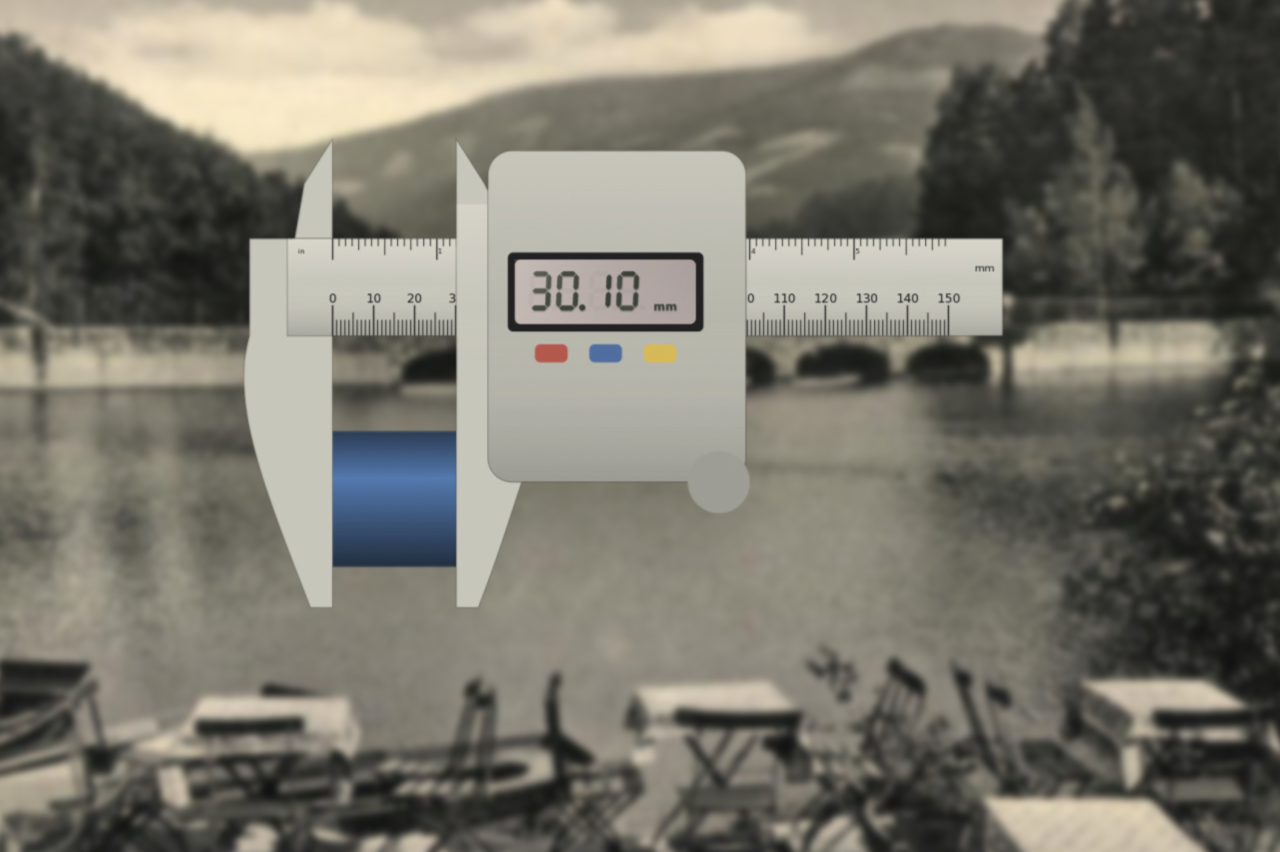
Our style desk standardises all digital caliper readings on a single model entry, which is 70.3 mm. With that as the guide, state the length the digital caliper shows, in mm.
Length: 30.10 mm
